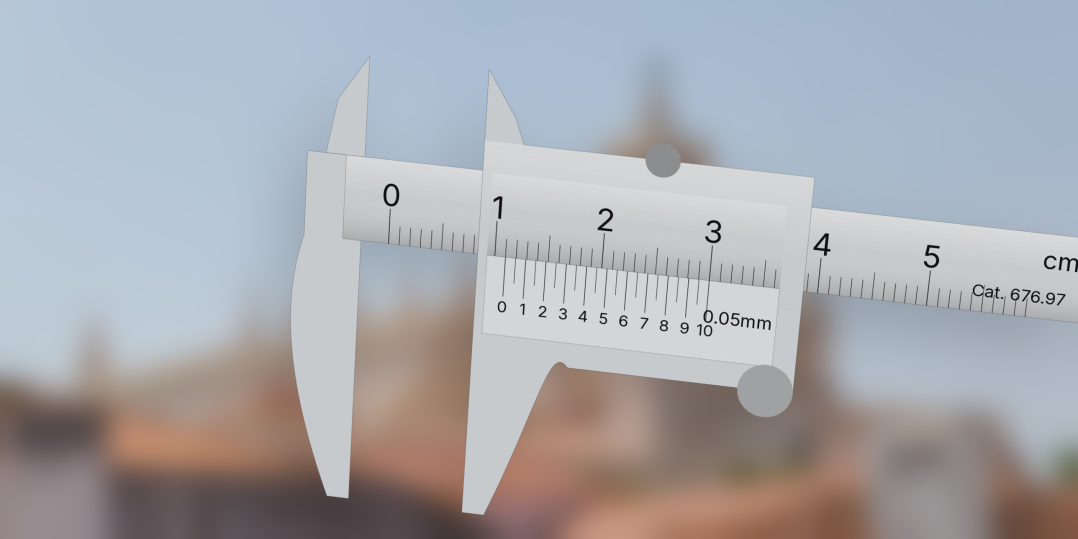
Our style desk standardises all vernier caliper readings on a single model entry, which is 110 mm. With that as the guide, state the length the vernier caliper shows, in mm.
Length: 11.0 mm
